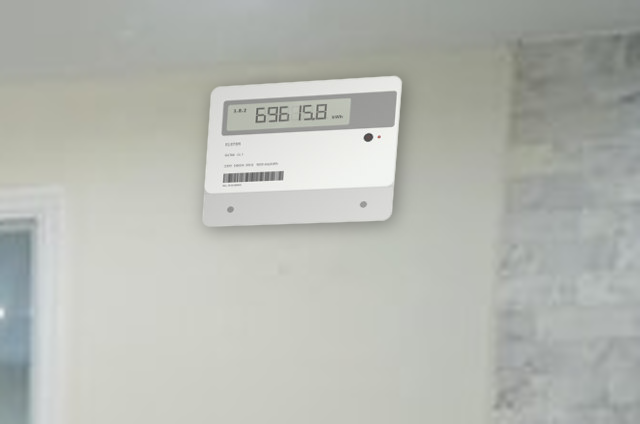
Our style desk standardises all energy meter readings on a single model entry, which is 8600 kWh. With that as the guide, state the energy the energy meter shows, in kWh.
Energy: 69615.8 kWh
